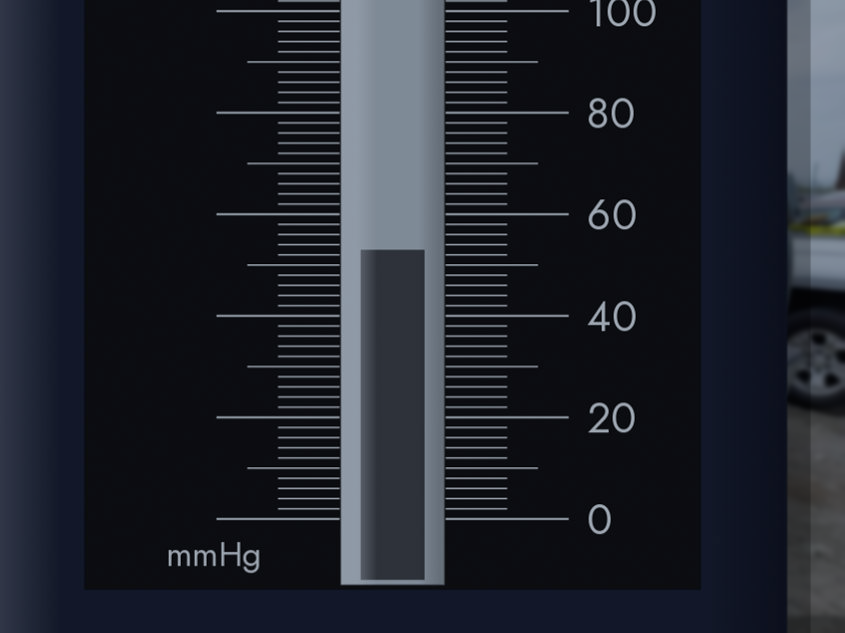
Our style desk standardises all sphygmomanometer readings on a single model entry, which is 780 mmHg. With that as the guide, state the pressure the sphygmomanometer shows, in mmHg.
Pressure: 53 mmHg
